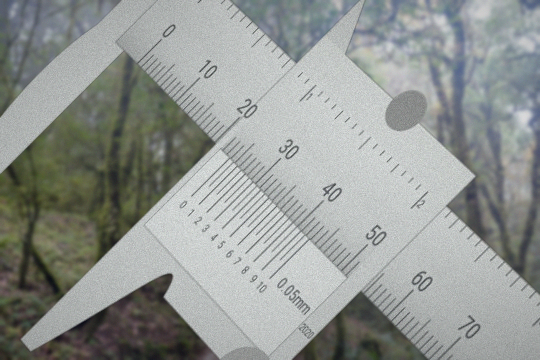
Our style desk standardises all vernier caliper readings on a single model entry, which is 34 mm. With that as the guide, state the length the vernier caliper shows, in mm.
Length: 23.8 mm
